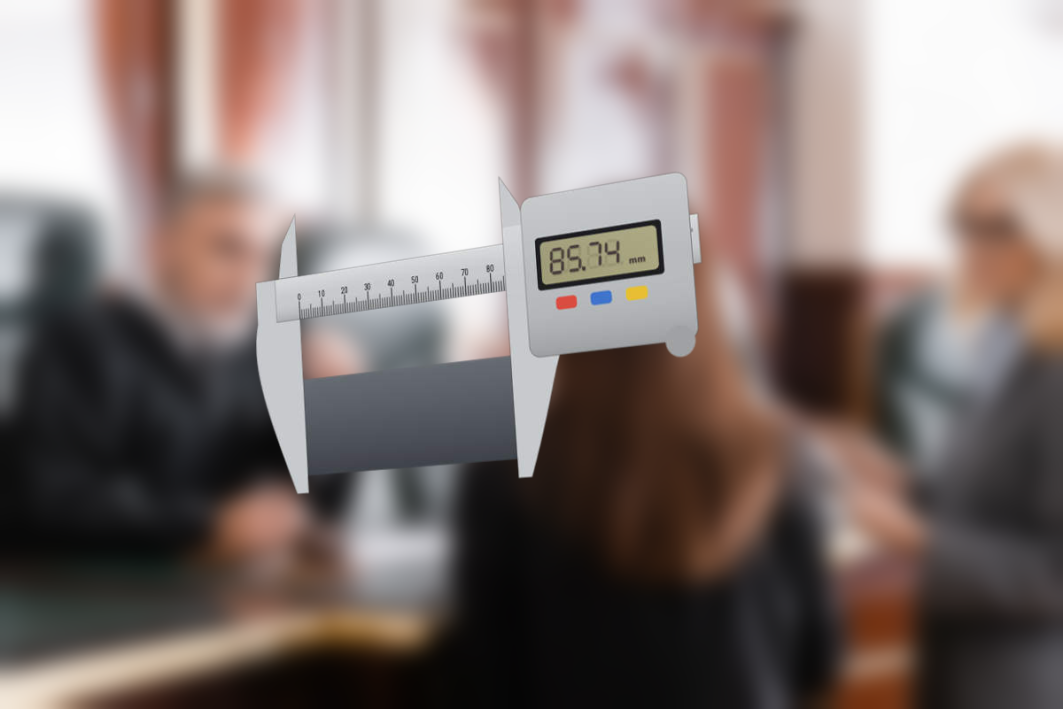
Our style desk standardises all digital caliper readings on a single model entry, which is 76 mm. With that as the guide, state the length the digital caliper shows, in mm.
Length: 85.74 mm
